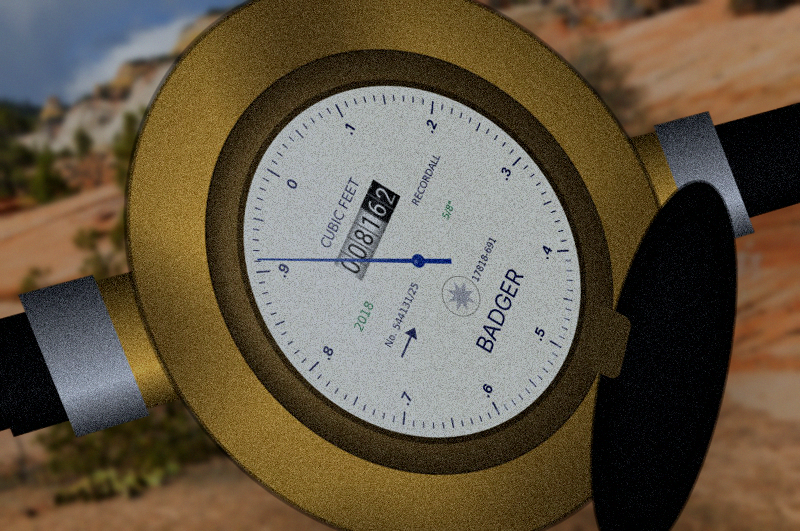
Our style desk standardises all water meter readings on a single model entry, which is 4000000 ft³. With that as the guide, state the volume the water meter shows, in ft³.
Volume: 8161.91 ft³
